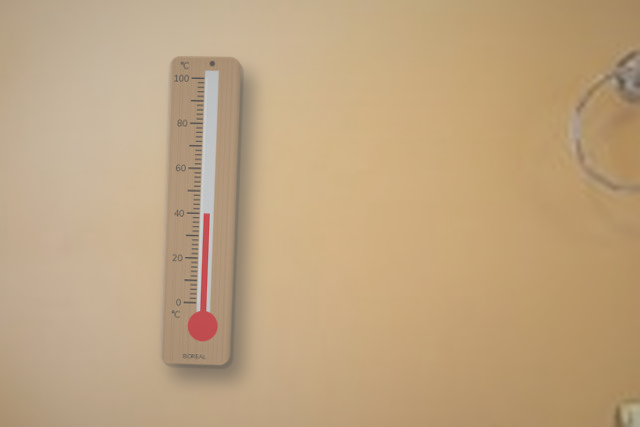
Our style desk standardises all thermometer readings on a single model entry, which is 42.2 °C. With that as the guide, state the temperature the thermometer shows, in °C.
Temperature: 40 °C
